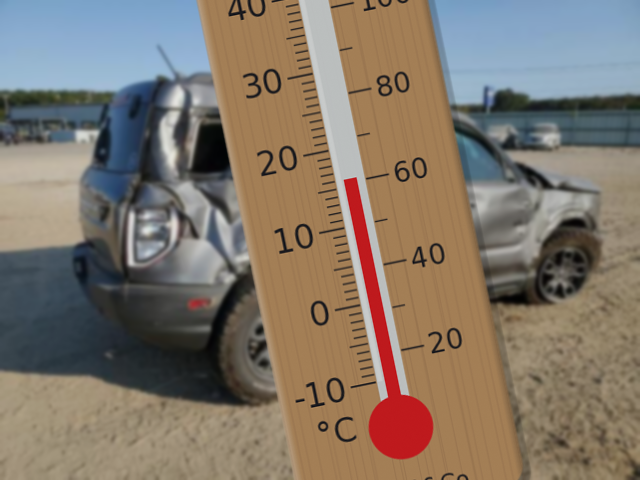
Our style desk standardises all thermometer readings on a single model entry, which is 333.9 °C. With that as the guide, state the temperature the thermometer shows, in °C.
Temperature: 16 °C
